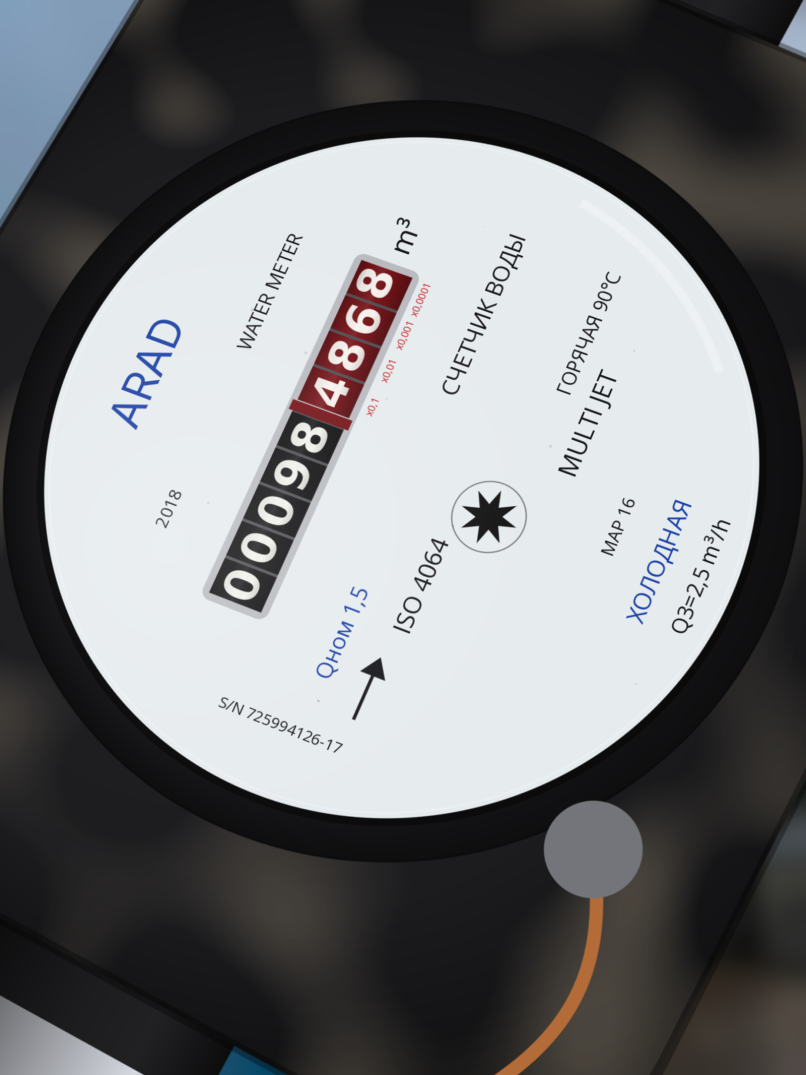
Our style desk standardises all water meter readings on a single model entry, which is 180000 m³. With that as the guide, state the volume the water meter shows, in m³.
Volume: 98.4868 m³
